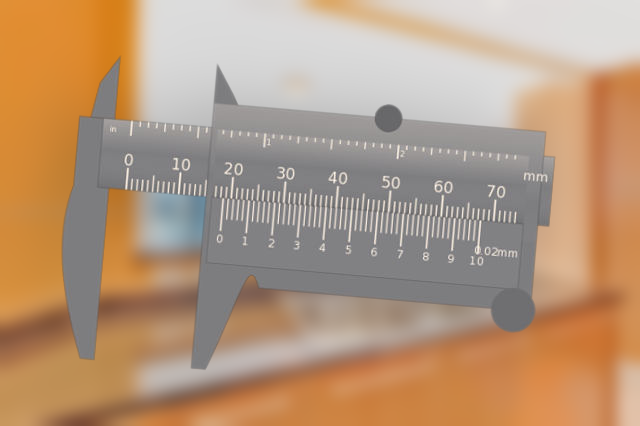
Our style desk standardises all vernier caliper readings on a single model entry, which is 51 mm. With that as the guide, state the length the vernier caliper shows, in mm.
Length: 18.5 mm
